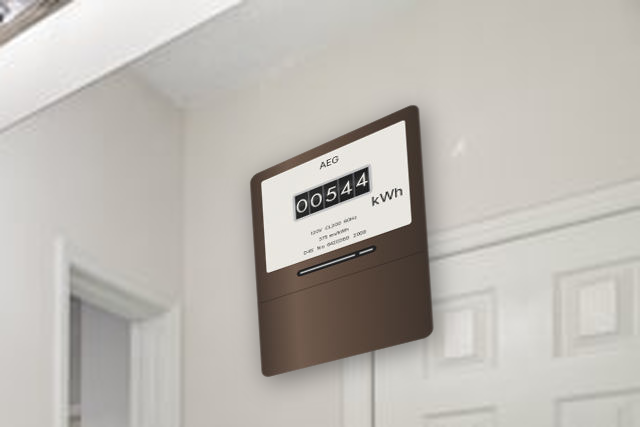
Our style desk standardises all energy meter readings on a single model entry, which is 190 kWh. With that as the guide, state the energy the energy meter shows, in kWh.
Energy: 544 kWh
